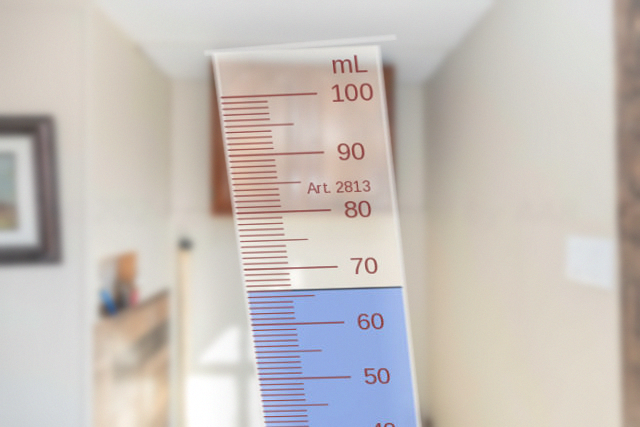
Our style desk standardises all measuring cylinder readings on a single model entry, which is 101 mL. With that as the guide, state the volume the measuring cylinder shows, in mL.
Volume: 66 mL
